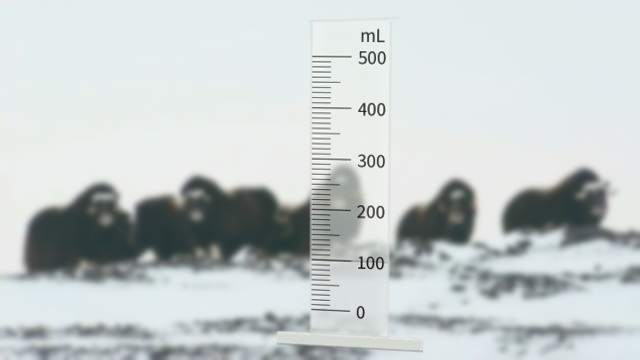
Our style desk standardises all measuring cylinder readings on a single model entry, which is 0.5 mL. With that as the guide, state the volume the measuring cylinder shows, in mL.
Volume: 100 mL
